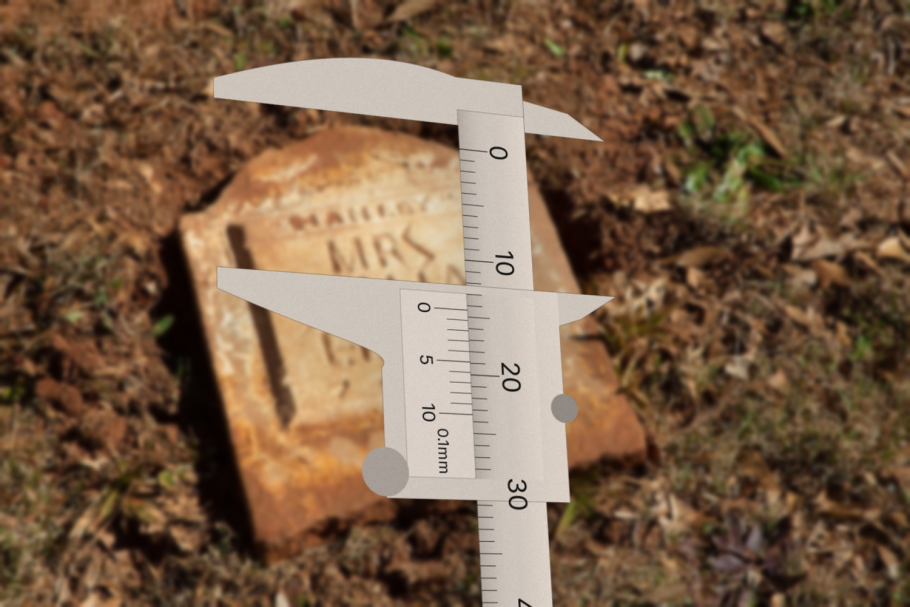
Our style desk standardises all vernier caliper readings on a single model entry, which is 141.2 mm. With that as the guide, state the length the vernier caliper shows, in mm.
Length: 14.4 mm
